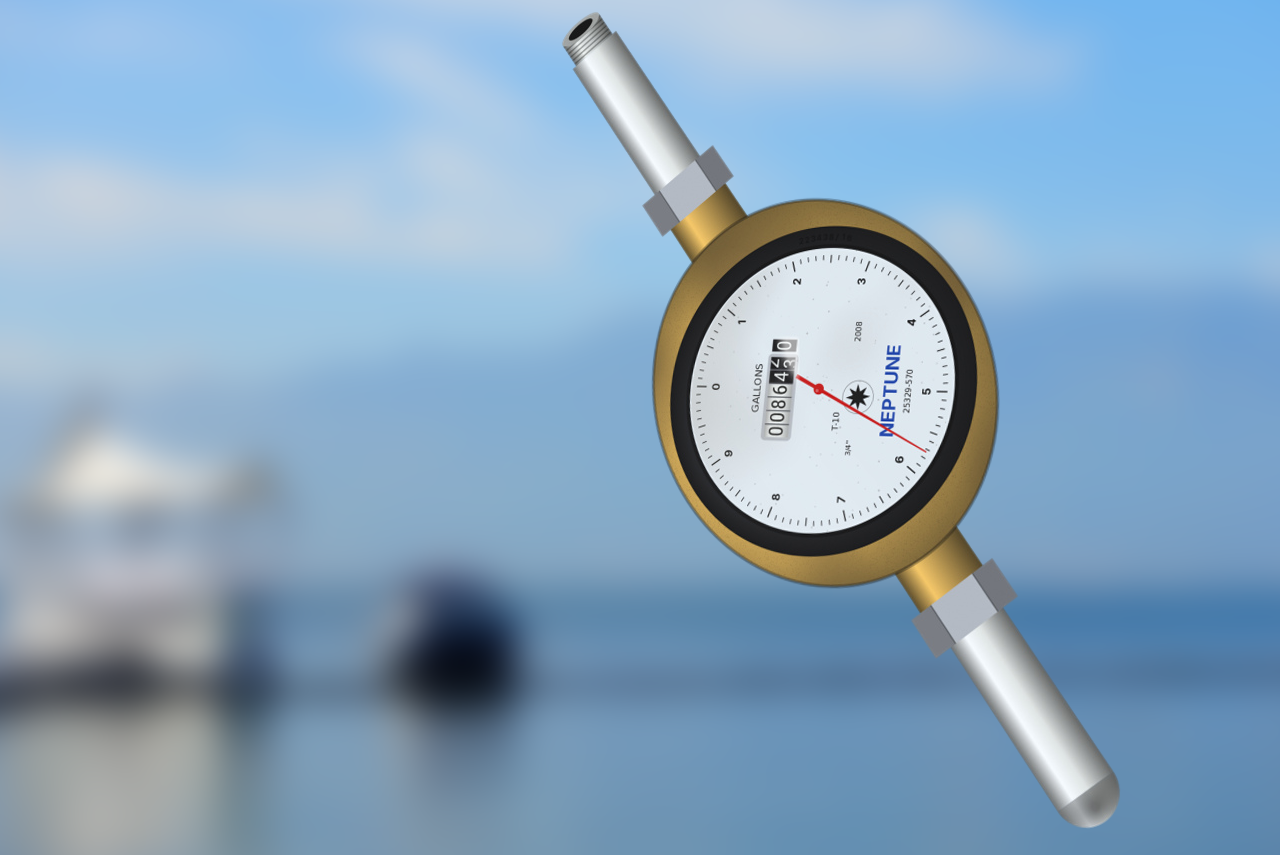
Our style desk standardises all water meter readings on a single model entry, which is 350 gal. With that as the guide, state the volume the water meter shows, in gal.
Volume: 86425.7 gal
